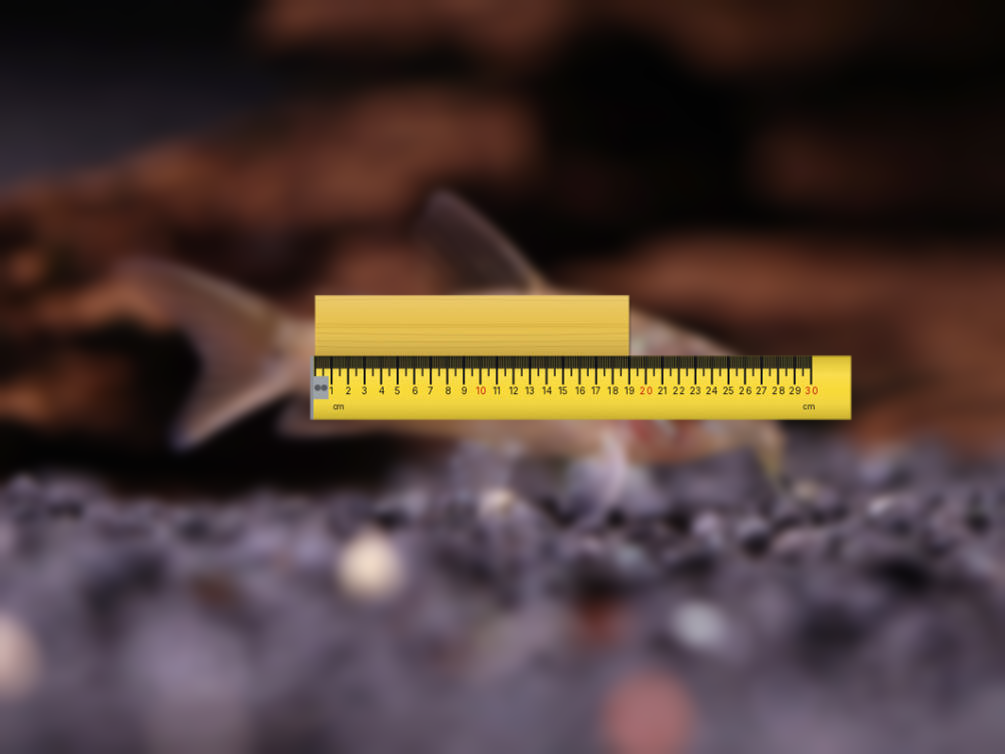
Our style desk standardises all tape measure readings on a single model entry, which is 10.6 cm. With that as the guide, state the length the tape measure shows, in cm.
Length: 19 cm
